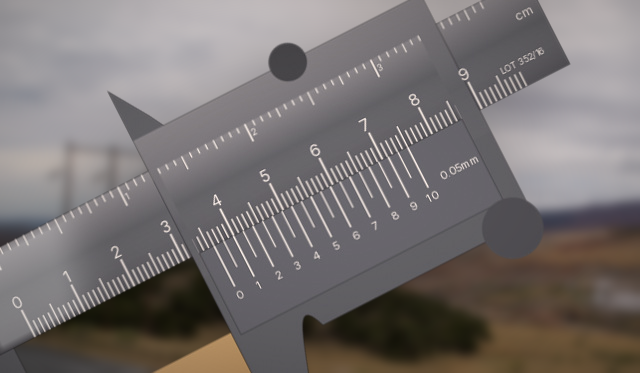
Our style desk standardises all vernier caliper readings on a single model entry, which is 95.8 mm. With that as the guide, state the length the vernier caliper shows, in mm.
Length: 36.0 mm
